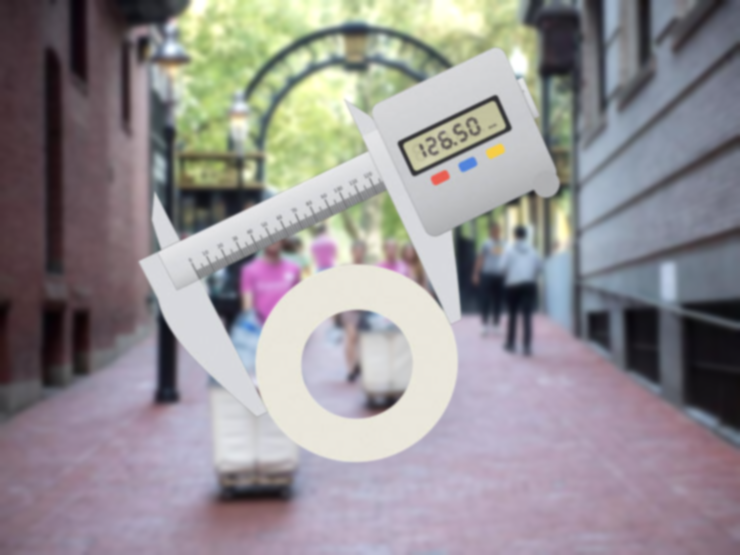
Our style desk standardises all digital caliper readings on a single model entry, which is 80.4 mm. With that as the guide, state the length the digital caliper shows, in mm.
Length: 126.50 mm
